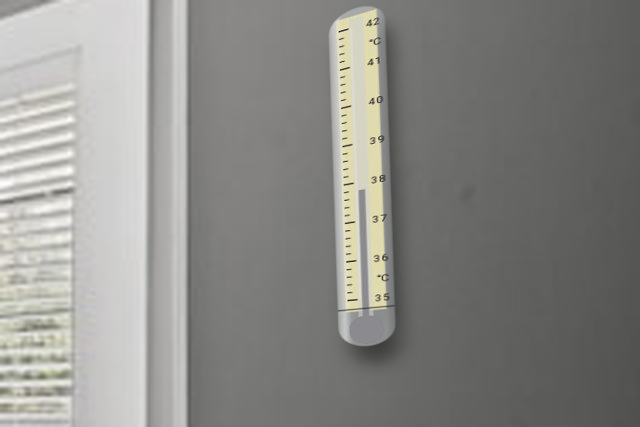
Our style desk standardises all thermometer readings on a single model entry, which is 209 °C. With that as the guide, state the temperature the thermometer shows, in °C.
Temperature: 37.8 °C
